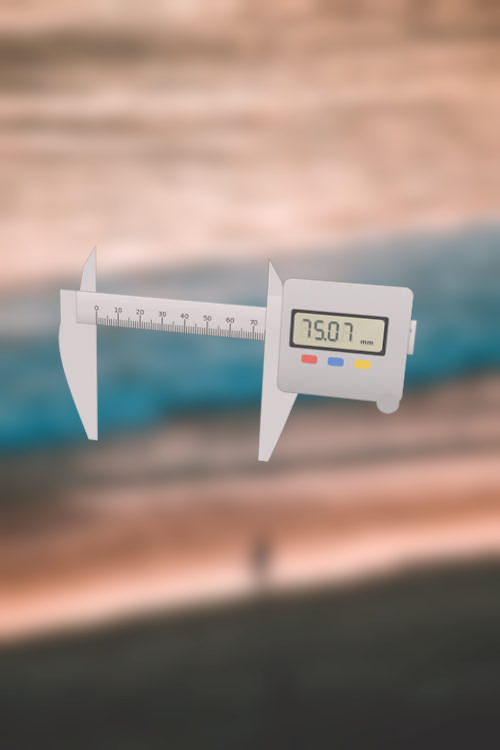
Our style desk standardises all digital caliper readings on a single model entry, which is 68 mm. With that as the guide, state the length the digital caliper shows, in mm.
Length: 75.07 mm
